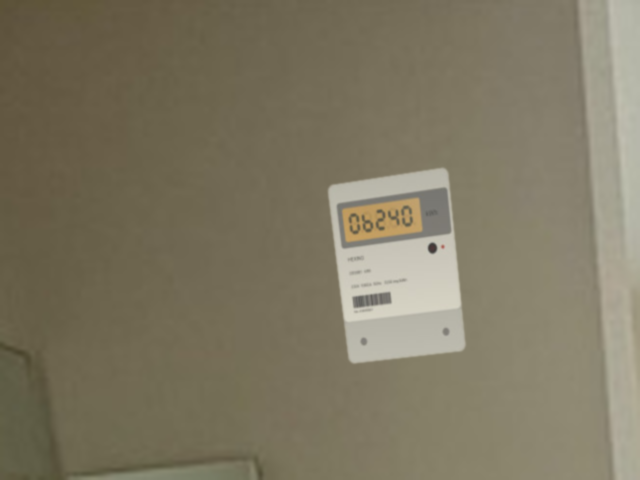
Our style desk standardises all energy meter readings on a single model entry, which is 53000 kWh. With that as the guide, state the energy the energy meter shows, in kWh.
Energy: 6240 kWh
